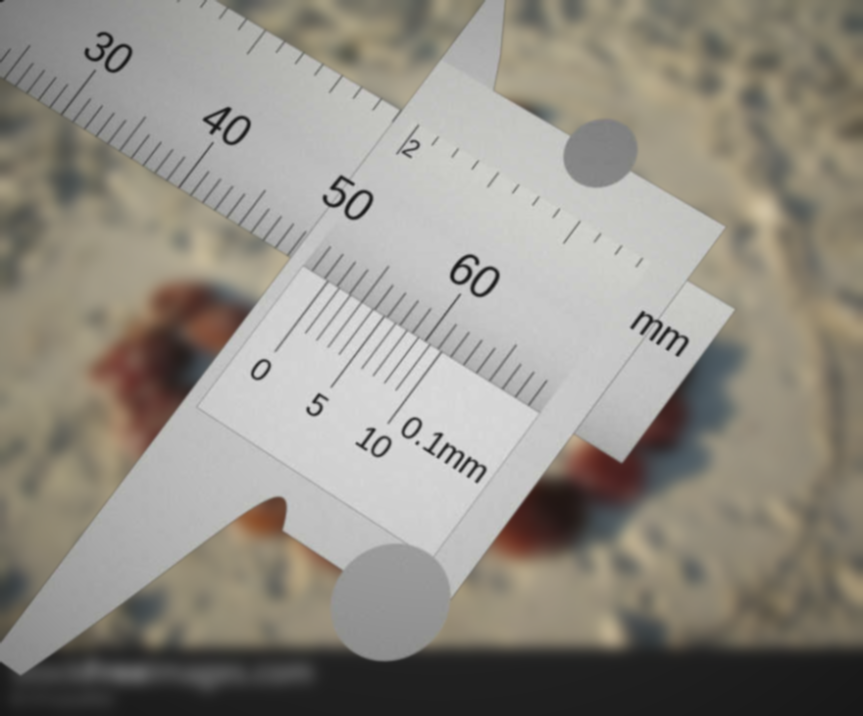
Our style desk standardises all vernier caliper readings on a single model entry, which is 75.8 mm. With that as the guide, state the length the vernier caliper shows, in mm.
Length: 52.3 mm
